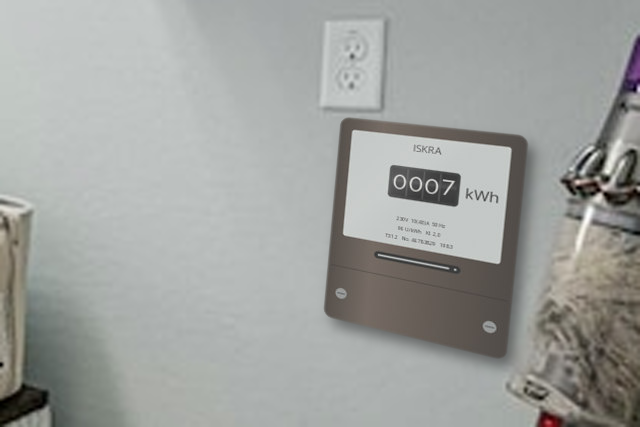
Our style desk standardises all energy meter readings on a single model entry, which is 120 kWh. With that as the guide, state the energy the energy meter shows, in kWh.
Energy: 7 kWh
